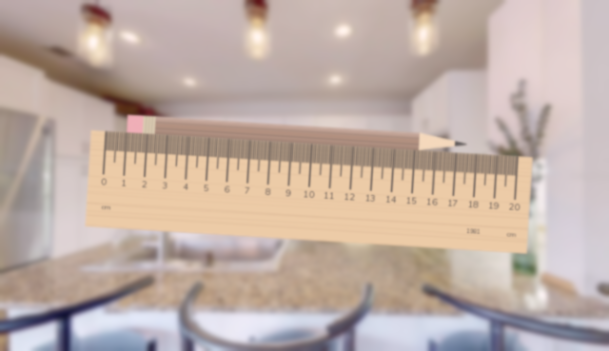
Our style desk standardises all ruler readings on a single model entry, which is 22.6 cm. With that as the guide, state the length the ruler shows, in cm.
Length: 16.5 cm
